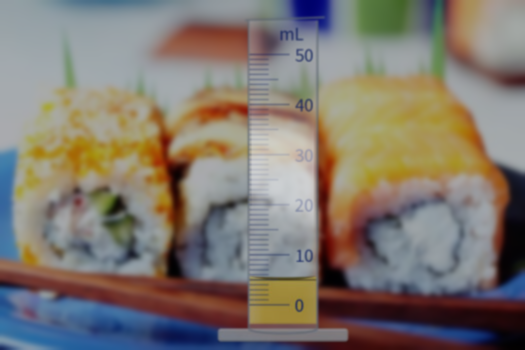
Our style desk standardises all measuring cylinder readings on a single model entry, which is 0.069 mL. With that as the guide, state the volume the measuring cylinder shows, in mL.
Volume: 5 mL
